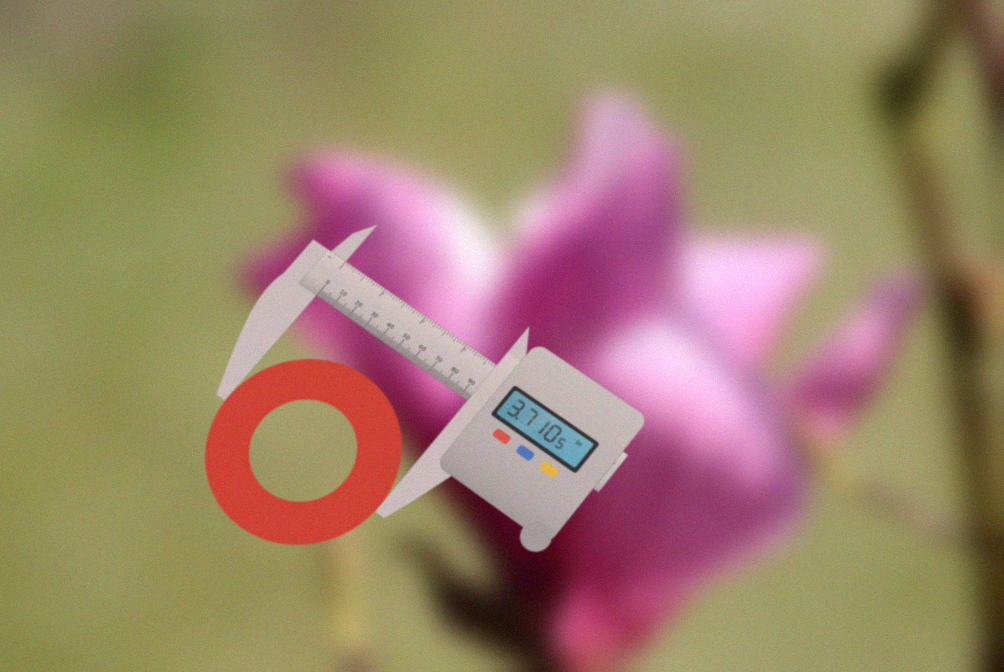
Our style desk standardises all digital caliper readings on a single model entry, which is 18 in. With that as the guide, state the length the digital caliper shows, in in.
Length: 3.7105 in
